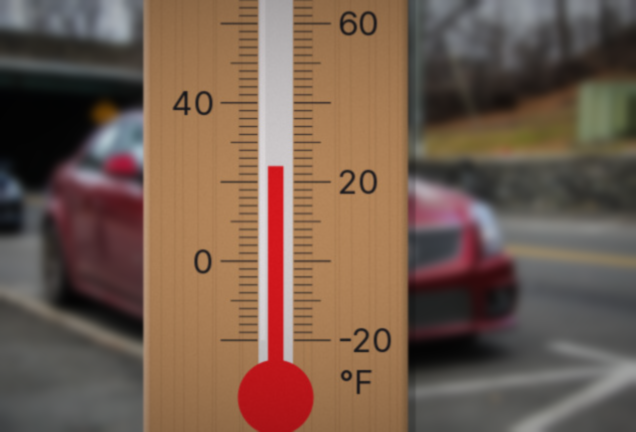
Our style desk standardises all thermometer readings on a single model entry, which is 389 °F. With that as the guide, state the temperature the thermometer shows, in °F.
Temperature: 24 °F
